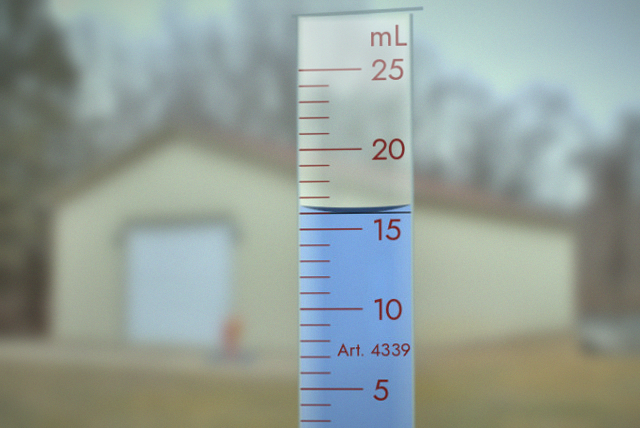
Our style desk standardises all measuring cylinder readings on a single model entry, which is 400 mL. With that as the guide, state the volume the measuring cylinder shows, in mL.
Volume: 16 mL
